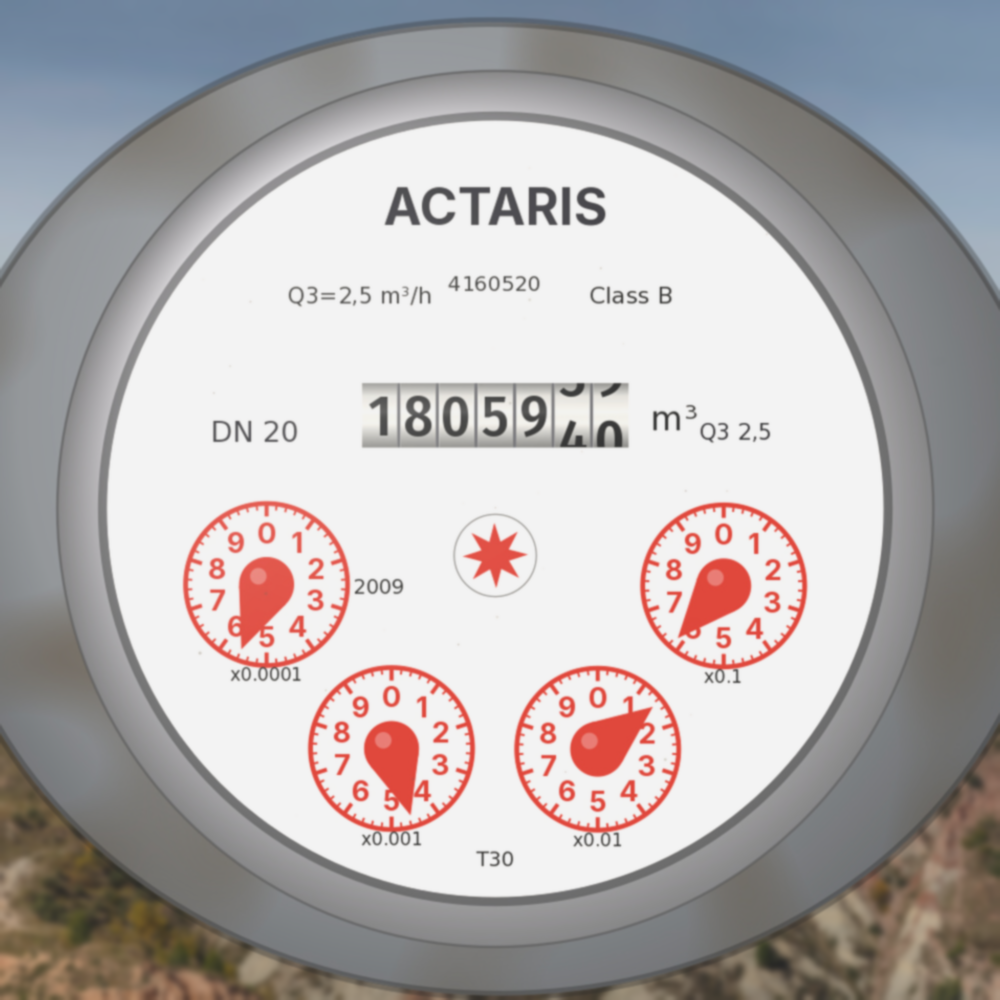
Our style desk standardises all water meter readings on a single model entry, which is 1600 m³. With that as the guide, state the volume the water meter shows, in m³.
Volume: 1805939.6145 m³
